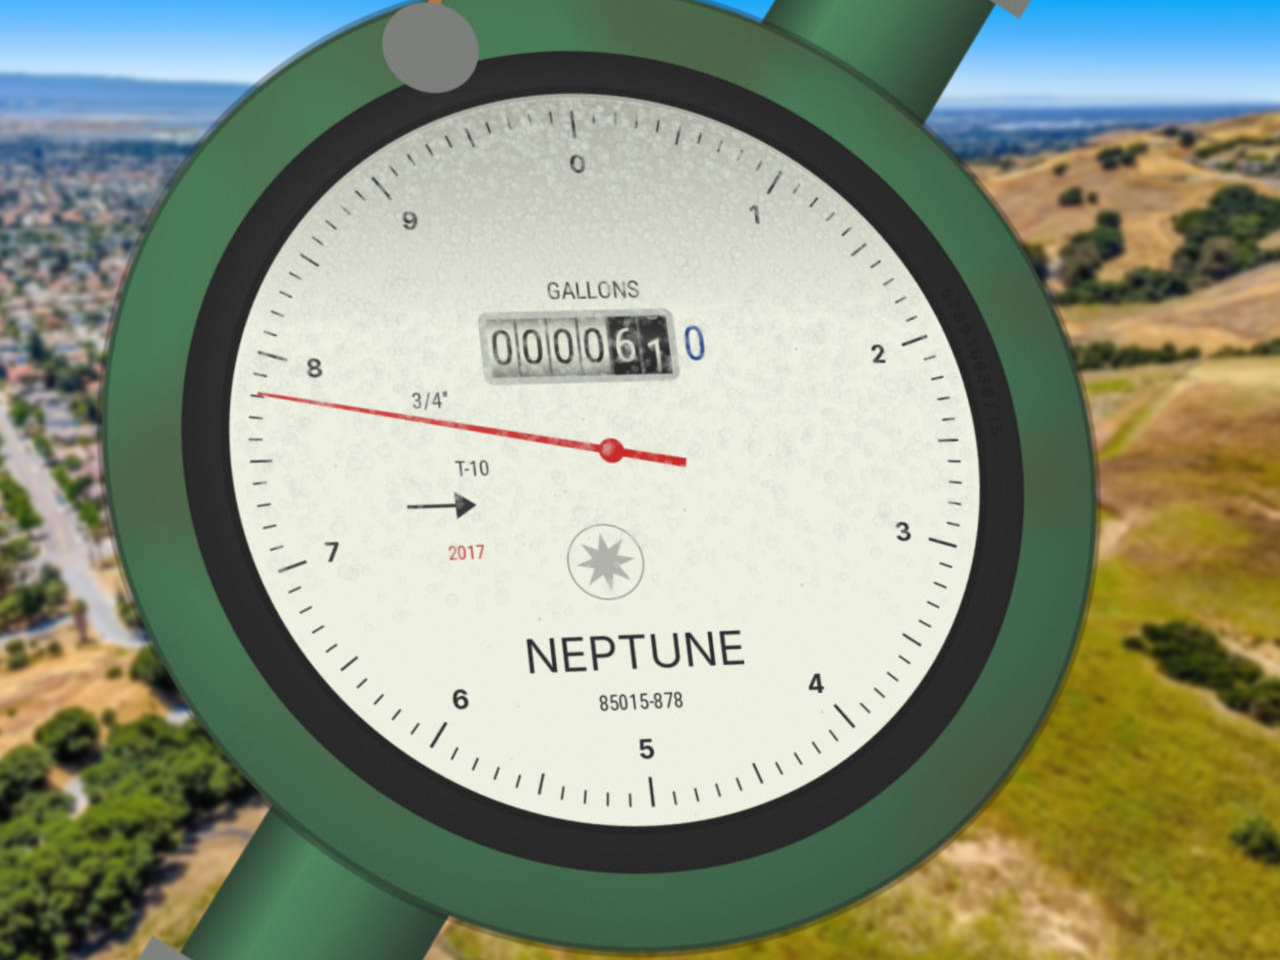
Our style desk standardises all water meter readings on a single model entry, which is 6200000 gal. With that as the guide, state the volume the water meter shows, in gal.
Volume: 607.8 gal
